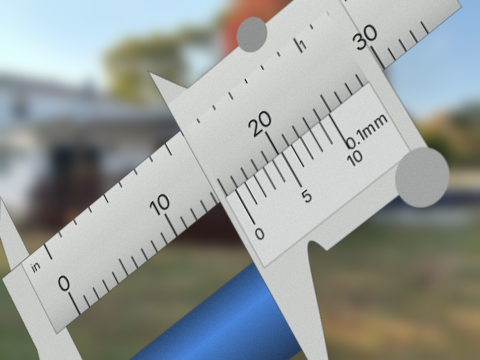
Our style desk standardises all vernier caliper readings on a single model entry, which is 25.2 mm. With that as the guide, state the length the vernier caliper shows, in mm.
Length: 15.8 mm
